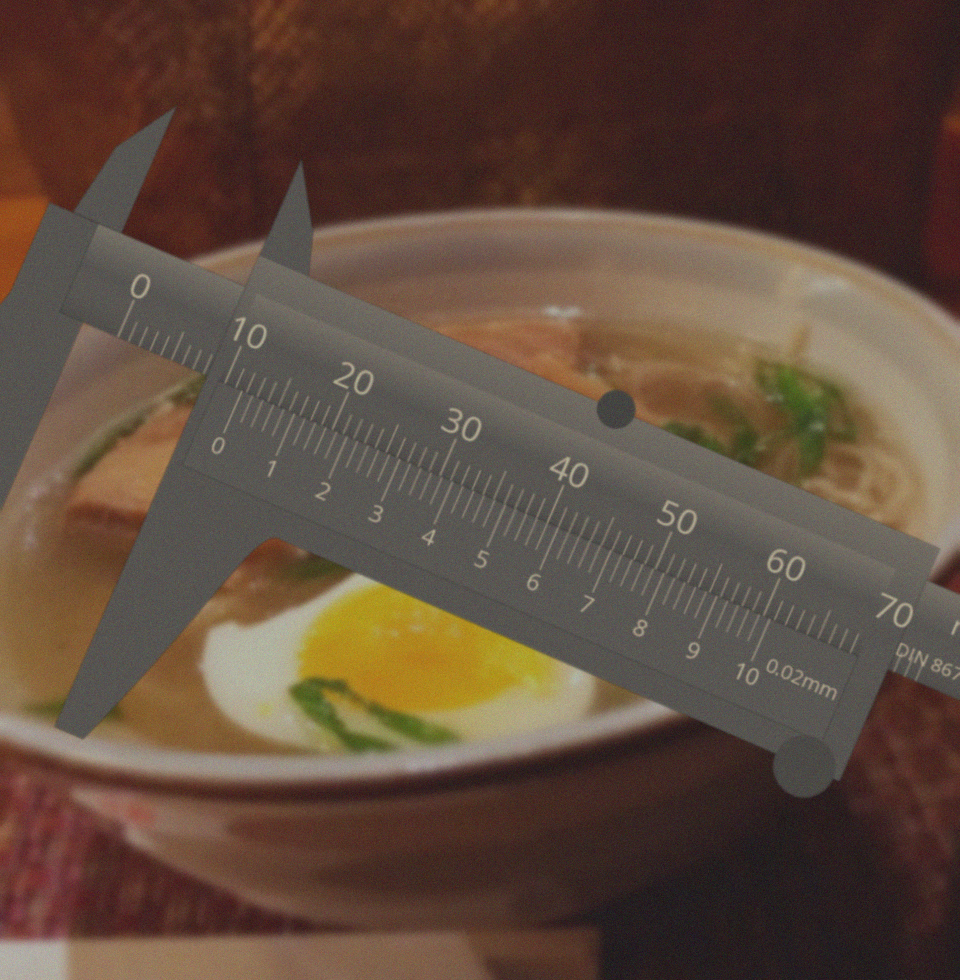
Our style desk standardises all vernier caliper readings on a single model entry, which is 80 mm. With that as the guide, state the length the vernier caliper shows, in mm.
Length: 11.6 mm
